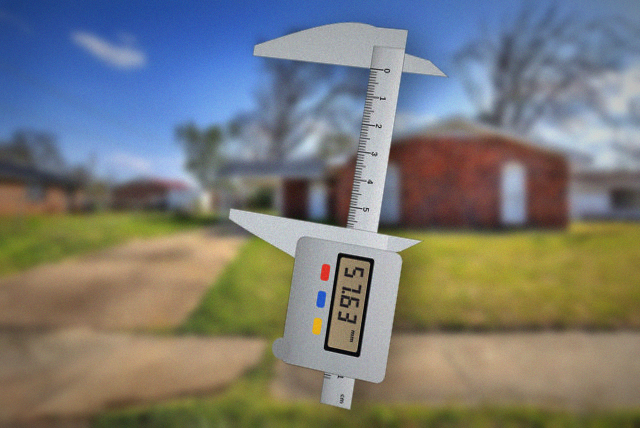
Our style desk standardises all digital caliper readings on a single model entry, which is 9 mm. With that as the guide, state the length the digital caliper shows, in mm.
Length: 57.63 mm
